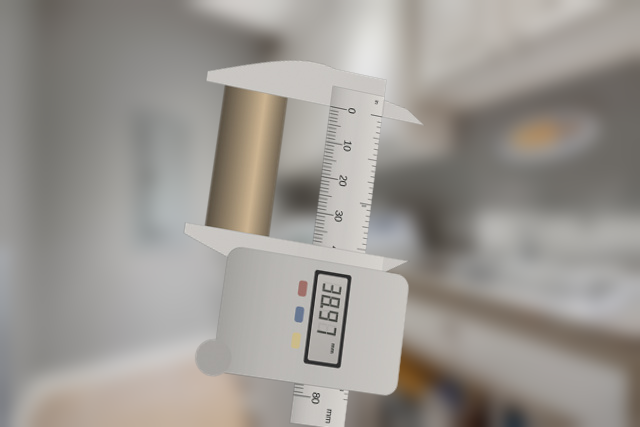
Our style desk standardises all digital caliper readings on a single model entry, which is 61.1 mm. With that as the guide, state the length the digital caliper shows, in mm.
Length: 38.97 mm
